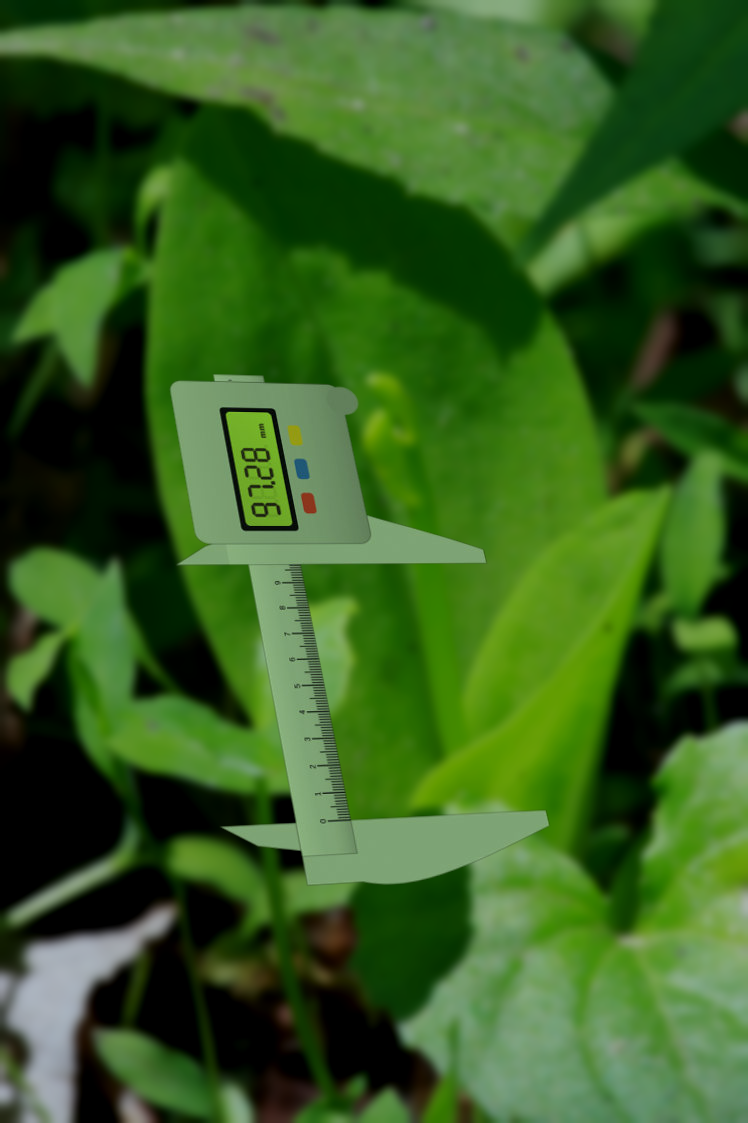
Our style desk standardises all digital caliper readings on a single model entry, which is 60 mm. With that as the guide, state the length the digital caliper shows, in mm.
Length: 97.28 mm
